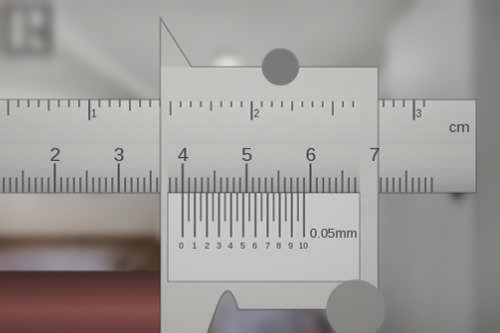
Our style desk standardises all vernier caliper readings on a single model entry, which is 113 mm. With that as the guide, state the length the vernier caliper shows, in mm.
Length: 40.0 mm
